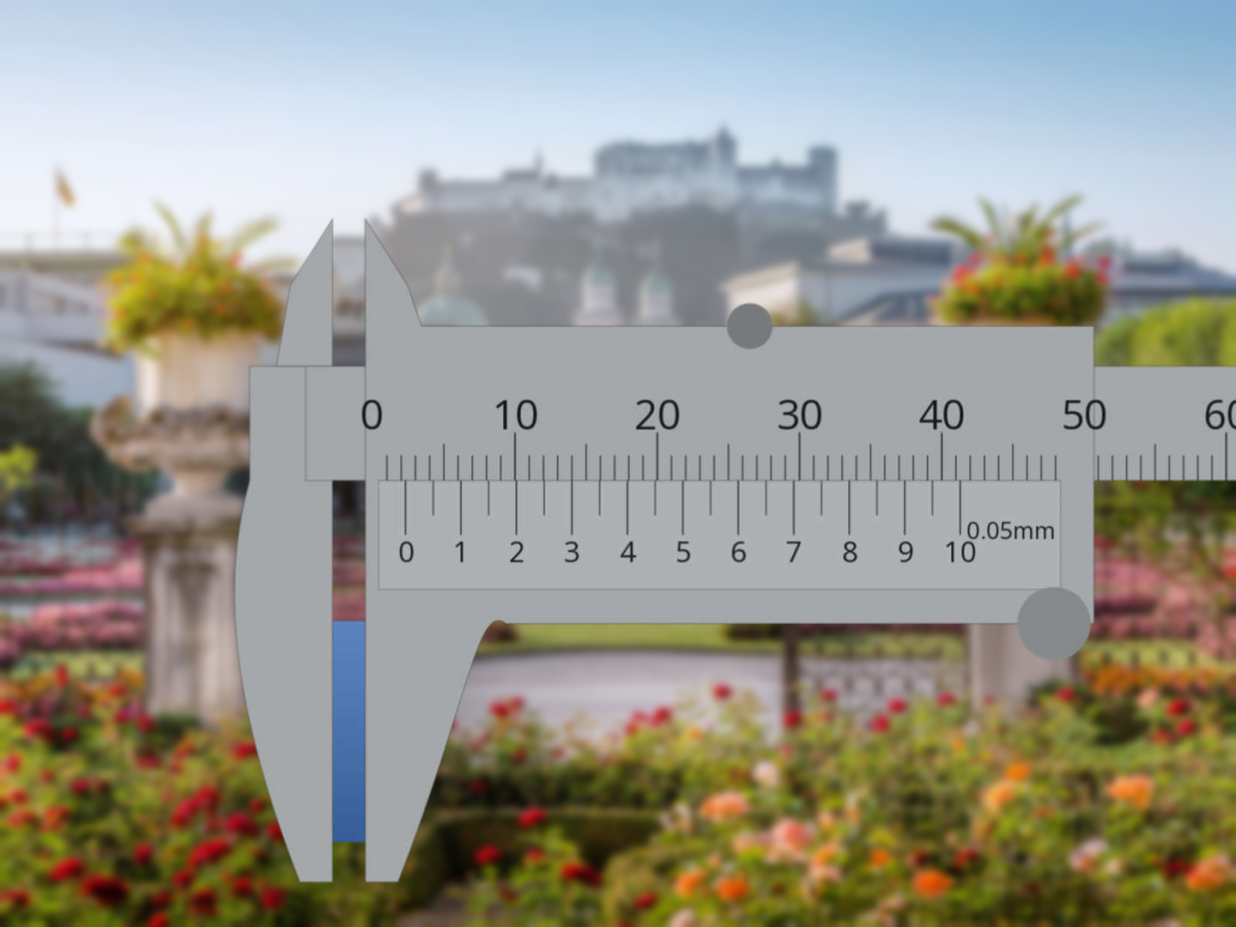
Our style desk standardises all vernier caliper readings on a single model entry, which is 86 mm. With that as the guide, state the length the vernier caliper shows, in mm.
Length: 2.3 mm
